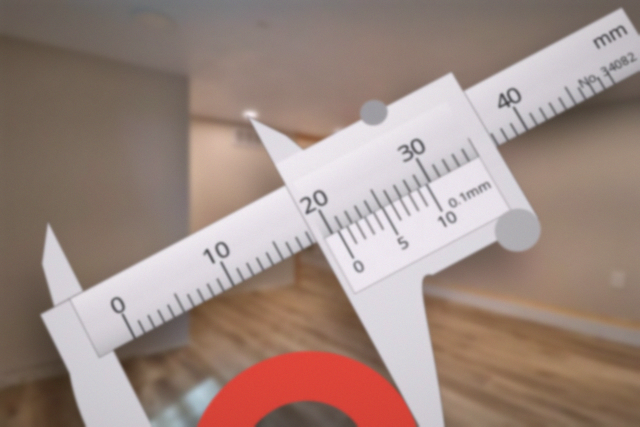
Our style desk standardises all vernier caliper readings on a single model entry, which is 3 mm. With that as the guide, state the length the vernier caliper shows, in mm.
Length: 20.6 mm
